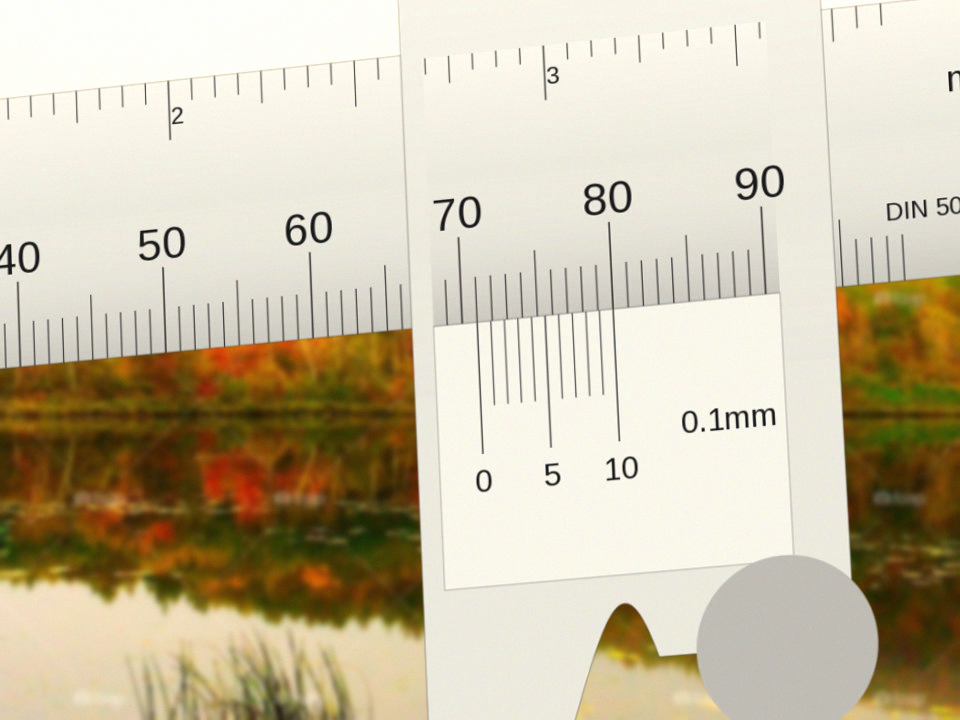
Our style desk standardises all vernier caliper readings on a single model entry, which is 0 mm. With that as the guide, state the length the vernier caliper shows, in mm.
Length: 71.0 mm
